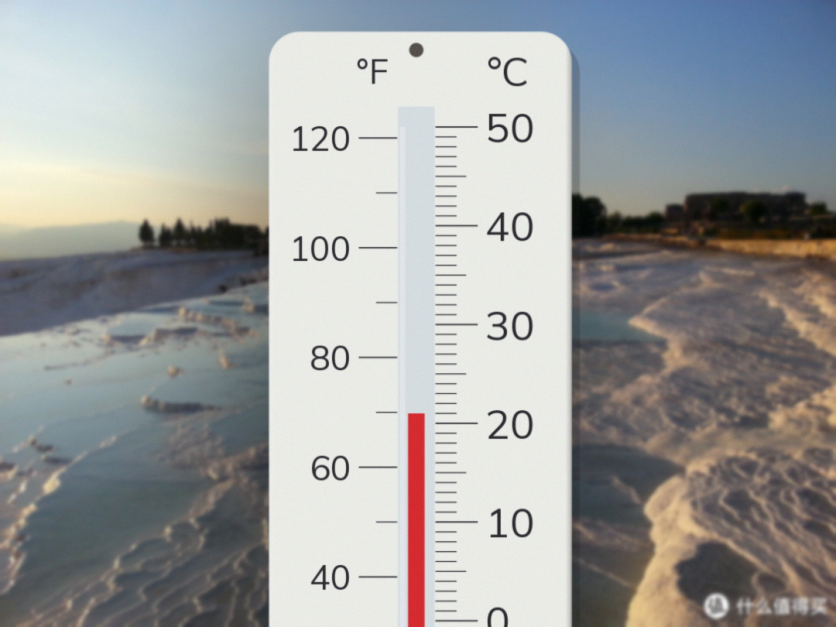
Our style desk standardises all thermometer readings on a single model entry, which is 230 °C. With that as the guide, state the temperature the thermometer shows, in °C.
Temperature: 21 °C
